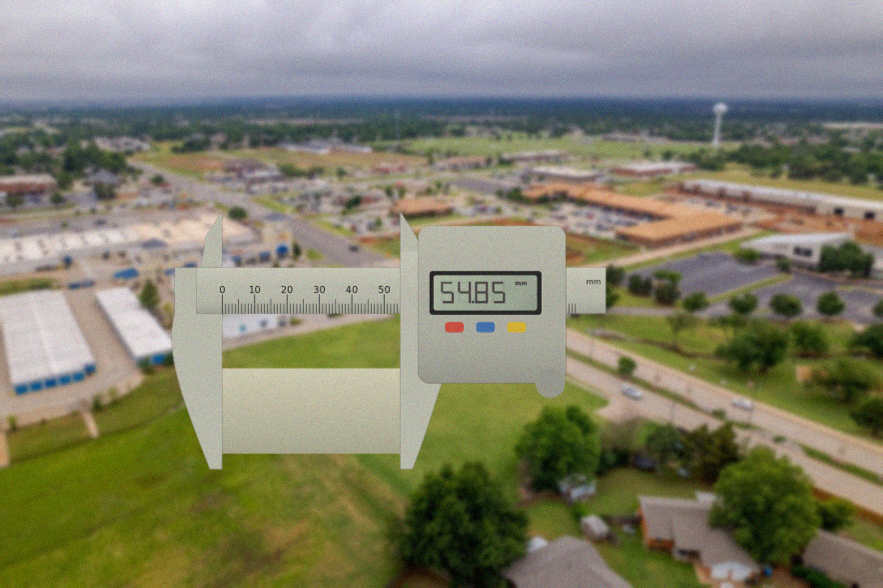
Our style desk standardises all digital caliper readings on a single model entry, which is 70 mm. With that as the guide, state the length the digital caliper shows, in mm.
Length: 54.85 mm
